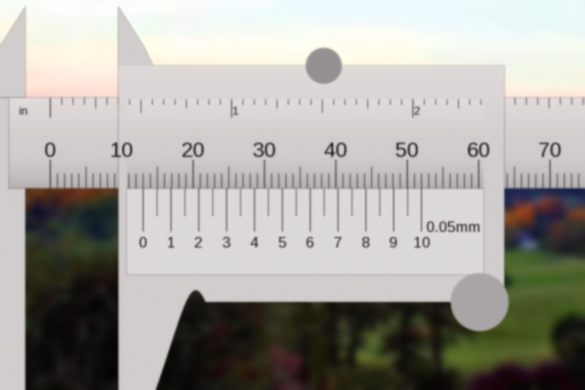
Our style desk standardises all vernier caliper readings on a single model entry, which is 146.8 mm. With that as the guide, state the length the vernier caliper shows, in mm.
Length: 13.0 mm
